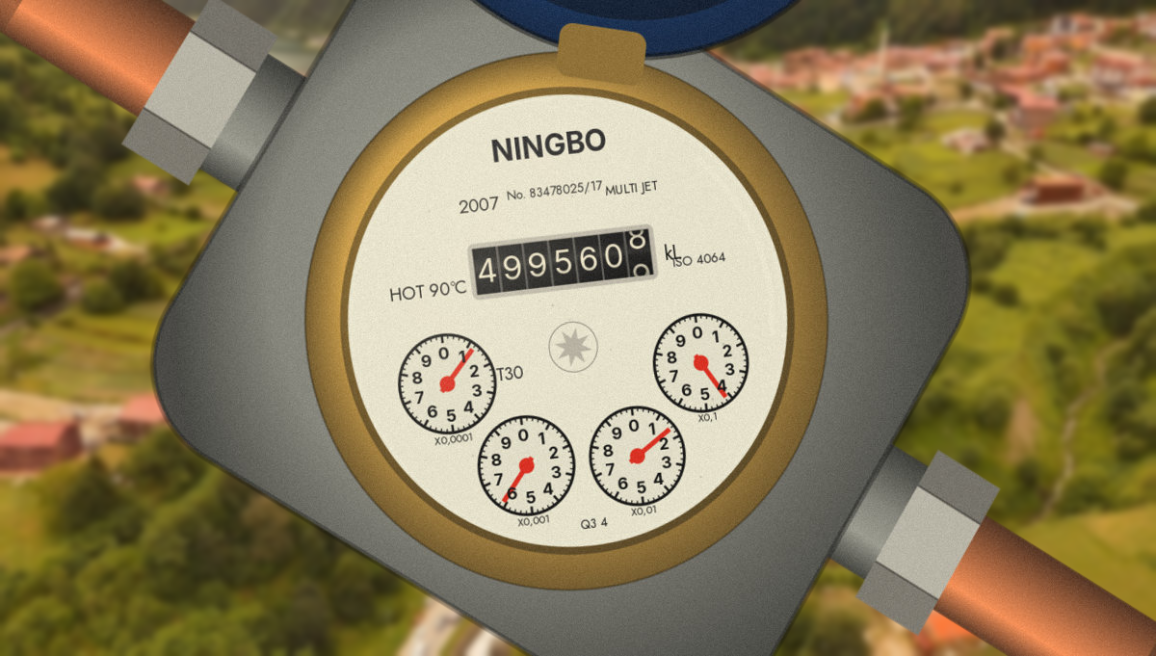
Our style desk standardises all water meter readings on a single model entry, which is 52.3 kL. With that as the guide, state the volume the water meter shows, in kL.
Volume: 4995608.4161 kL
